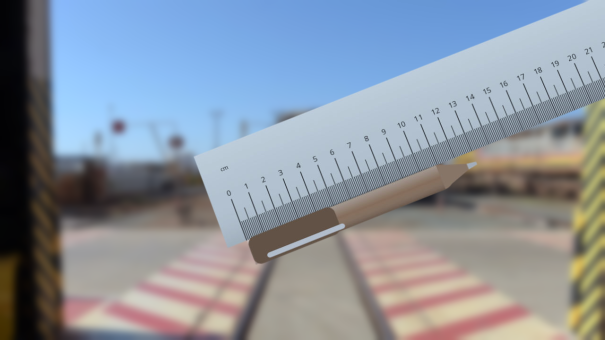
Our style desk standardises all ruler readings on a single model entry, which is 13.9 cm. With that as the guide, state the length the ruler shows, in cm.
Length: 13 cm
